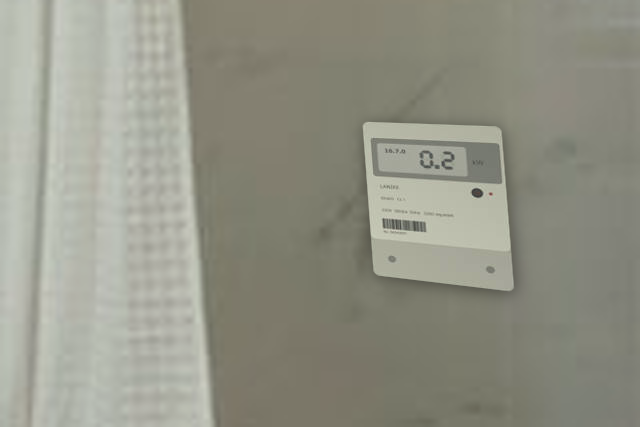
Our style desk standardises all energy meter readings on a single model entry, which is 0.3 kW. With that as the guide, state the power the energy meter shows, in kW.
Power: 0.2 kW
